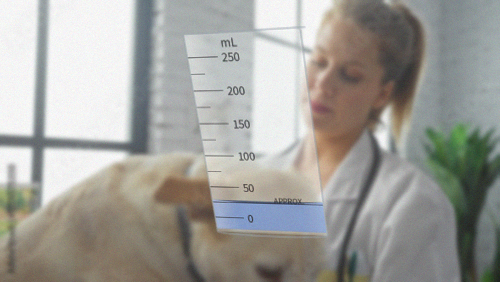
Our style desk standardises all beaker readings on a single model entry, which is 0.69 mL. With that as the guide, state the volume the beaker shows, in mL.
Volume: 25 mL
